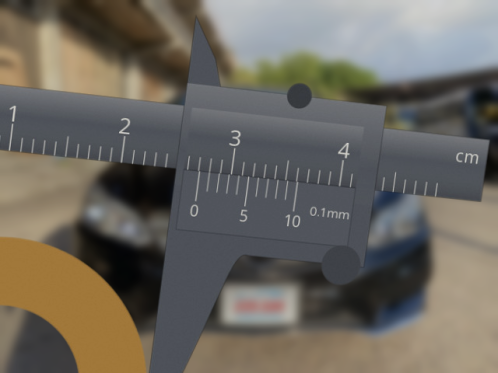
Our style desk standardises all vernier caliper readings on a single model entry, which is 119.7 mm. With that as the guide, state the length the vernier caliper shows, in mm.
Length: 27.1 mm
